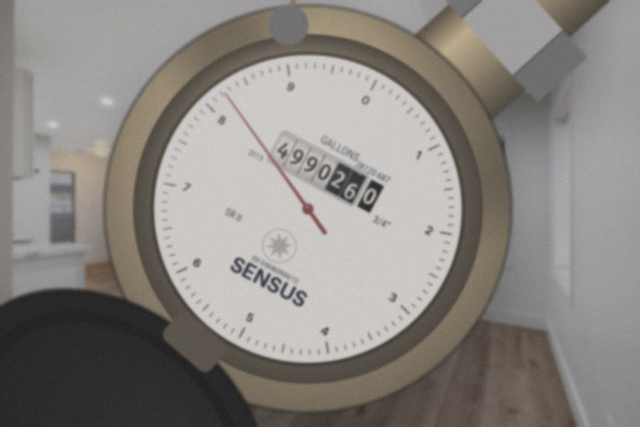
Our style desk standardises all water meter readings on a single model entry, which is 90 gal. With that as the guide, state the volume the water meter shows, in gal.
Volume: 4990258.2 gal
